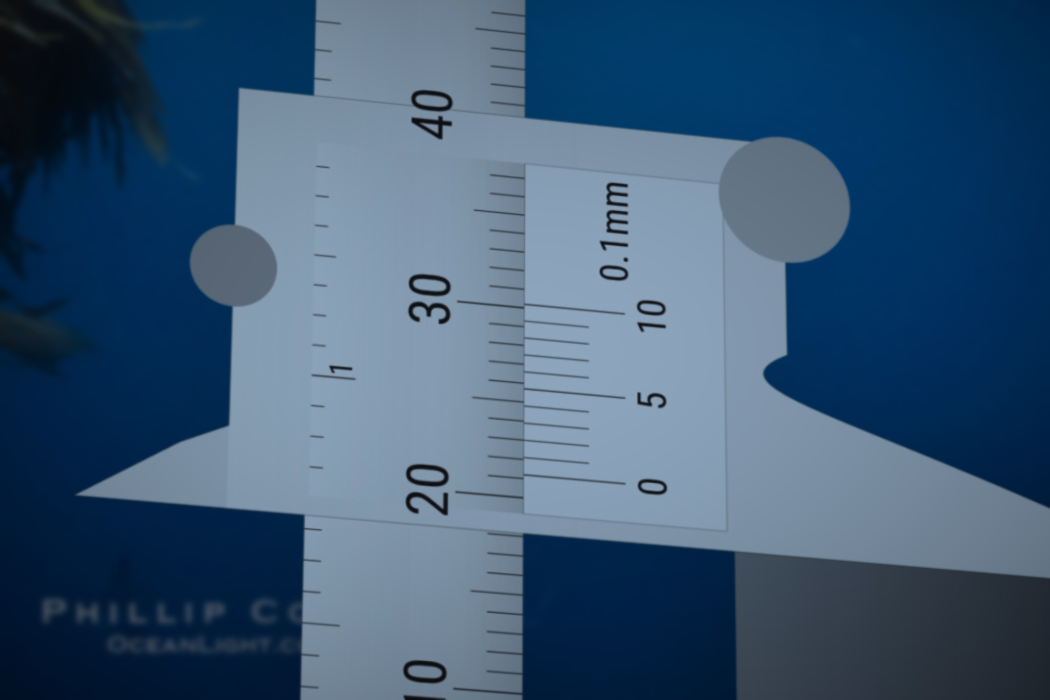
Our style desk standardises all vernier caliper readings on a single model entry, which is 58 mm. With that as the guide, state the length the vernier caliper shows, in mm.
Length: 21.2 mm
